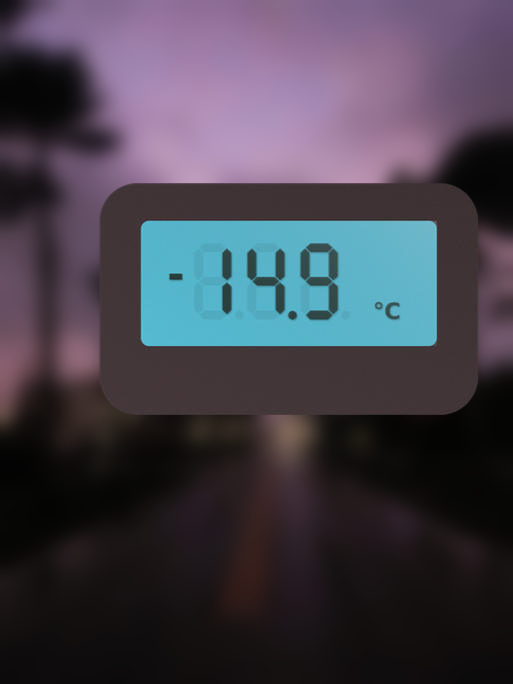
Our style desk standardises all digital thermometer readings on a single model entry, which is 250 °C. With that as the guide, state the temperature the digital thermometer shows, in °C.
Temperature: -14.9 °C
